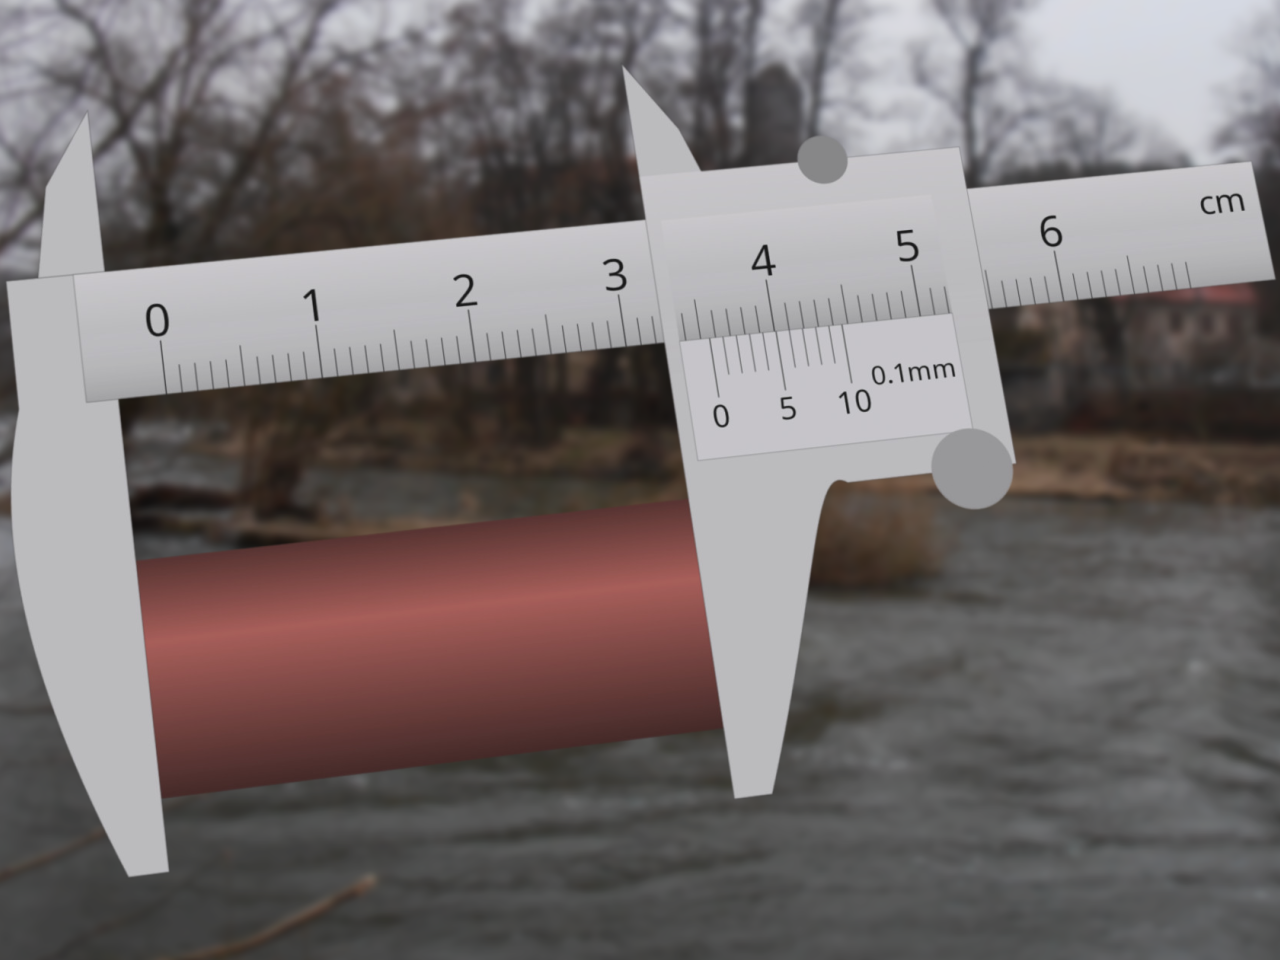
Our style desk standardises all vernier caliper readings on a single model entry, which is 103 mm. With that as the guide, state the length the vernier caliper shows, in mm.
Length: 35.6 mm
